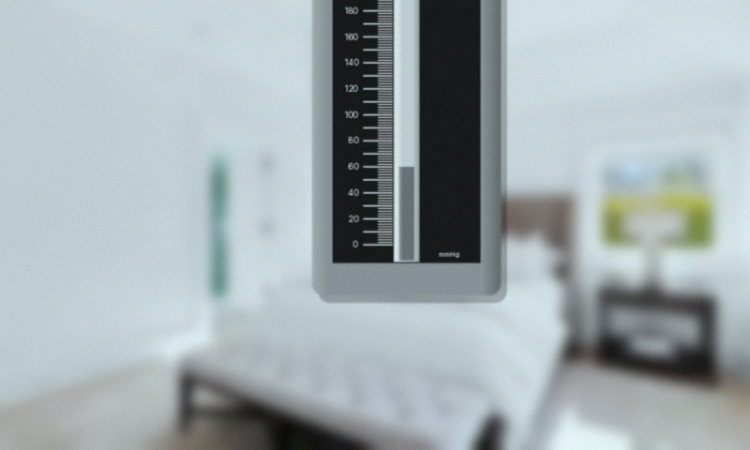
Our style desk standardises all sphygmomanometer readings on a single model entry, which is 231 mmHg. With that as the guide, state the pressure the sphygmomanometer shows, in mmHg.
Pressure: 60 mmHg
